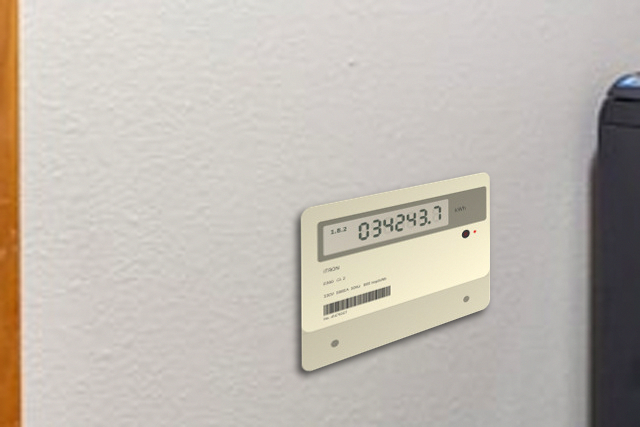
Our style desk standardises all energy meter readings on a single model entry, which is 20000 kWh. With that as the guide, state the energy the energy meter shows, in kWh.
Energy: 34243.7 kWh
